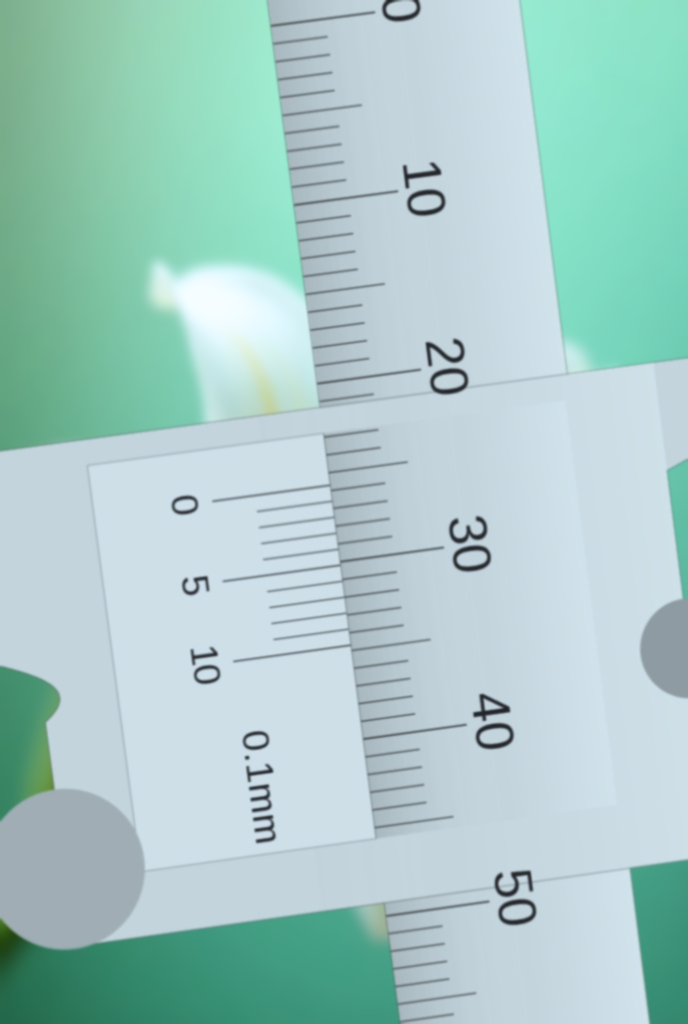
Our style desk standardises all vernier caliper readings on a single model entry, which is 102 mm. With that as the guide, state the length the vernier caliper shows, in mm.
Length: 25.7 mm
